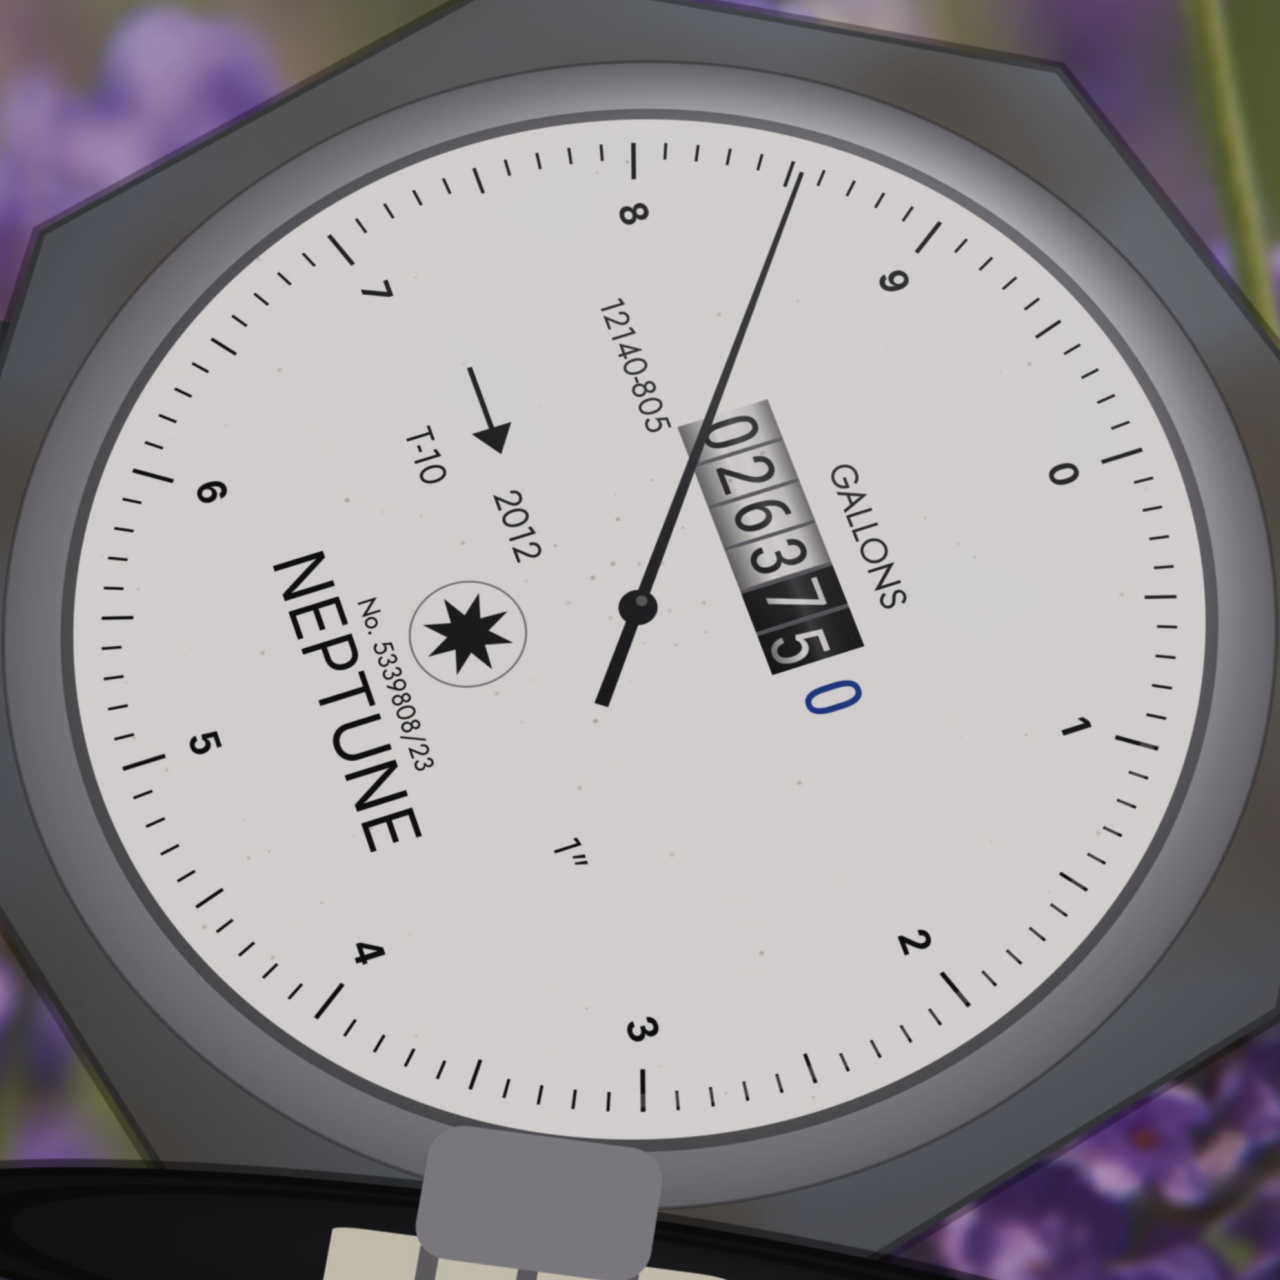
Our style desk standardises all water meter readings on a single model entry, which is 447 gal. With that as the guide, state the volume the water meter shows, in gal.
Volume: 263748.5 gal
